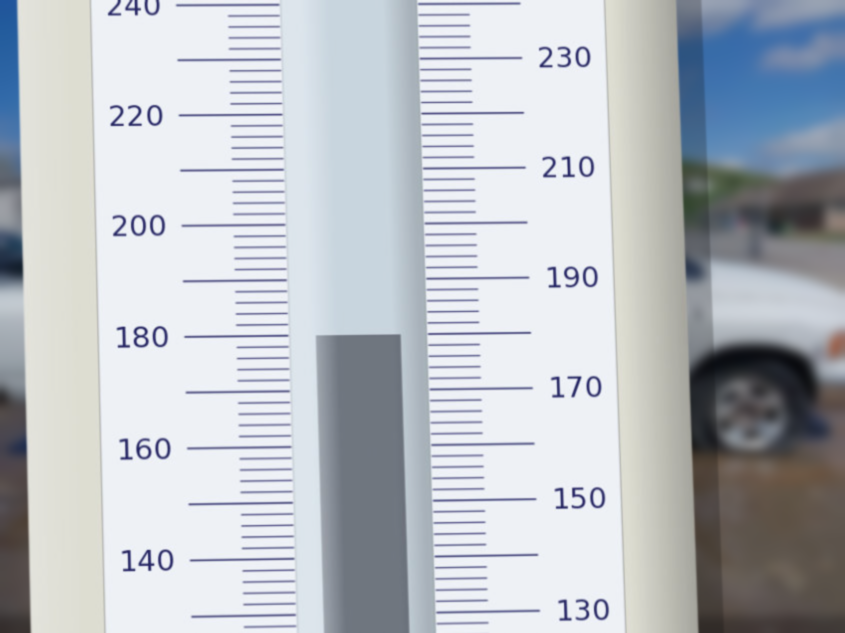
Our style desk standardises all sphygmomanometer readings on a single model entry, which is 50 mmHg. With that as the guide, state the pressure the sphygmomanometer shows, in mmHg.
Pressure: 180 mmHg
